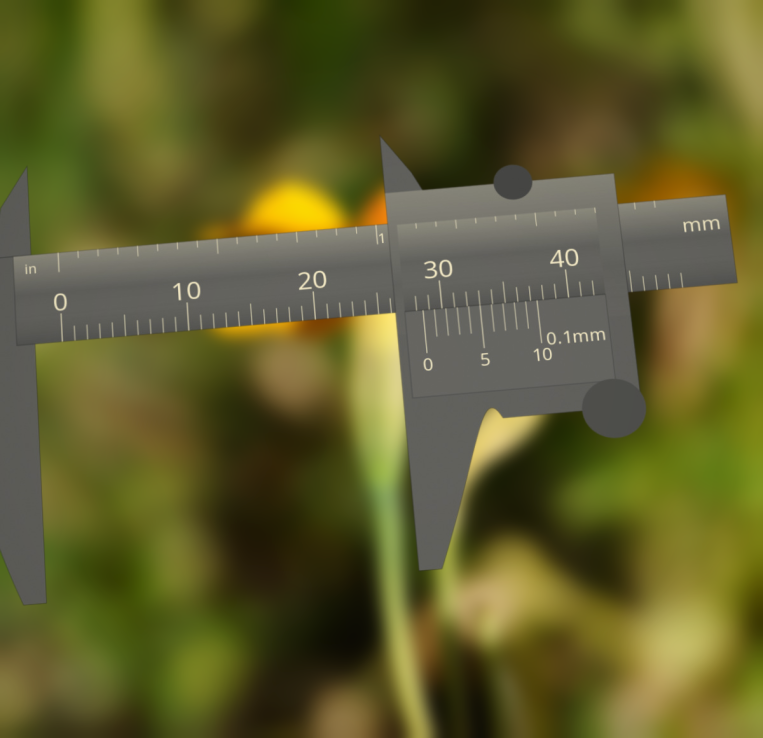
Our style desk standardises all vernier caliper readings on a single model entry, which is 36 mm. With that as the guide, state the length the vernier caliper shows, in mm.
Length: 28.5 mm
